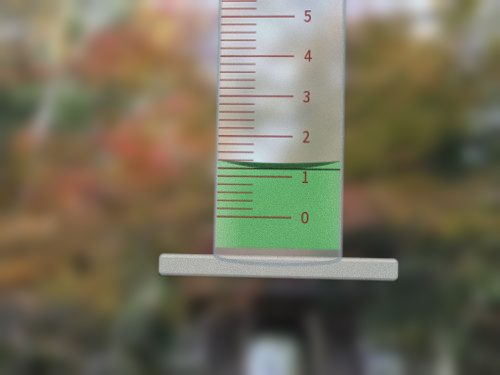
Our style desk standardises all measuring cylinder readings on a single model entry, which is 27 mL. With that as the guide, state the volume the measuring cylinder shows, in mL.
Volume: 1.2 mL
